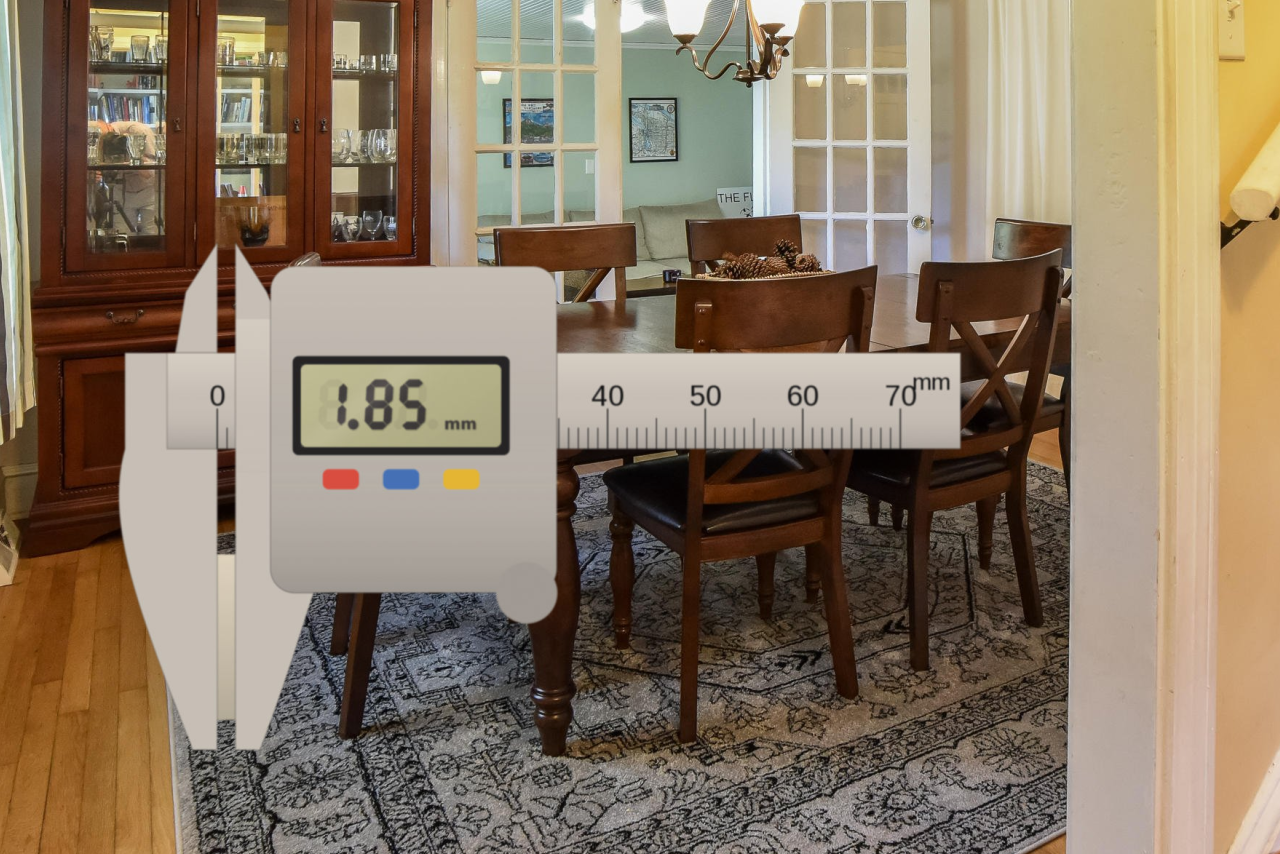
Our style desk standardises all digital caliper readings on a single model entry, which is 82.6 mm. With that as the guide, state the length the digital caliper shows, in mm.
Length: 1.85 mm
